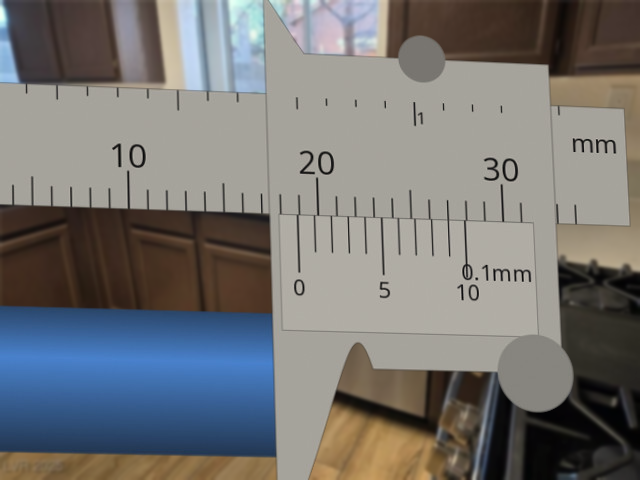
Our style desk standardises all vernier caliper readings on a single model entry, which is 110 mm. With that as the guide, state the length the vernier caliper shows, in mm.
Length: 18.9 mm
